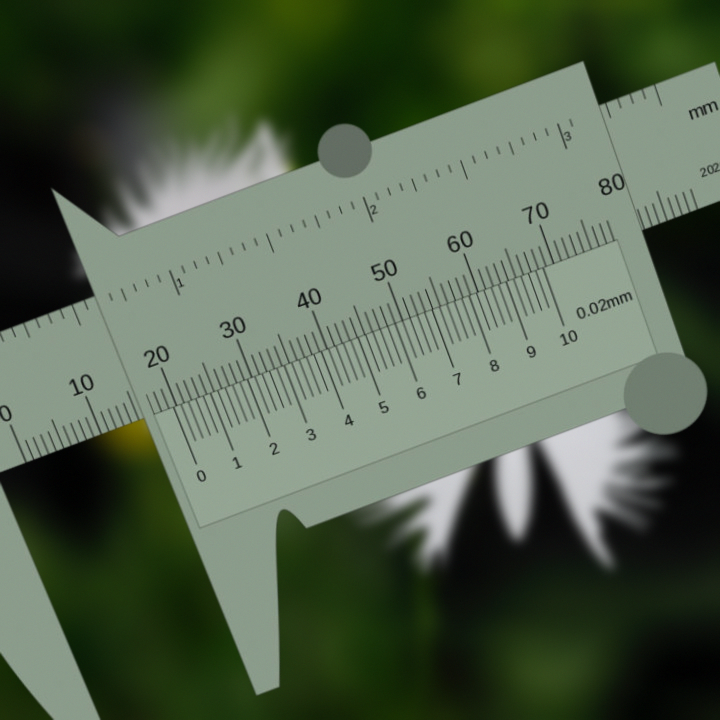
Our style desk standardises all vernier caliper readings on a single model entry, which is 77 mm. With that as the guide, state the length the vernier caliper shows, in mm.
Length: 19.6 mm
